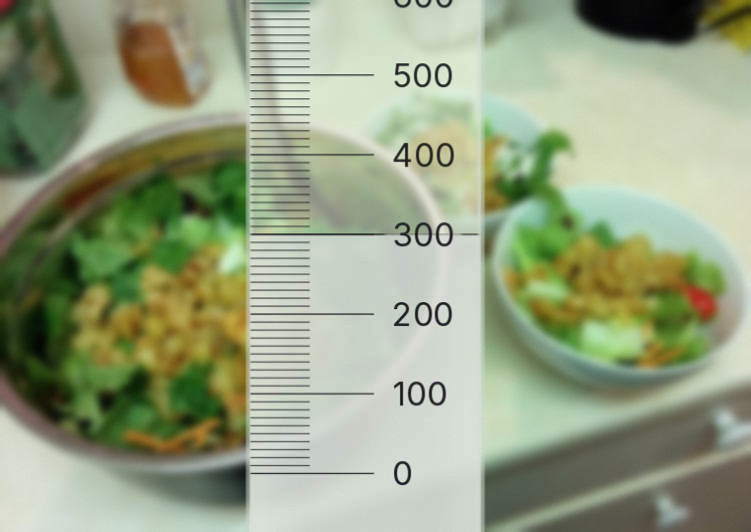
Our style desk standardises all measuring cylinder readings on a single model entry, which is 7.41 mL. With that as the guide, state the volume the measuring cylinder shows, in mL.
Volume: 300 mL
